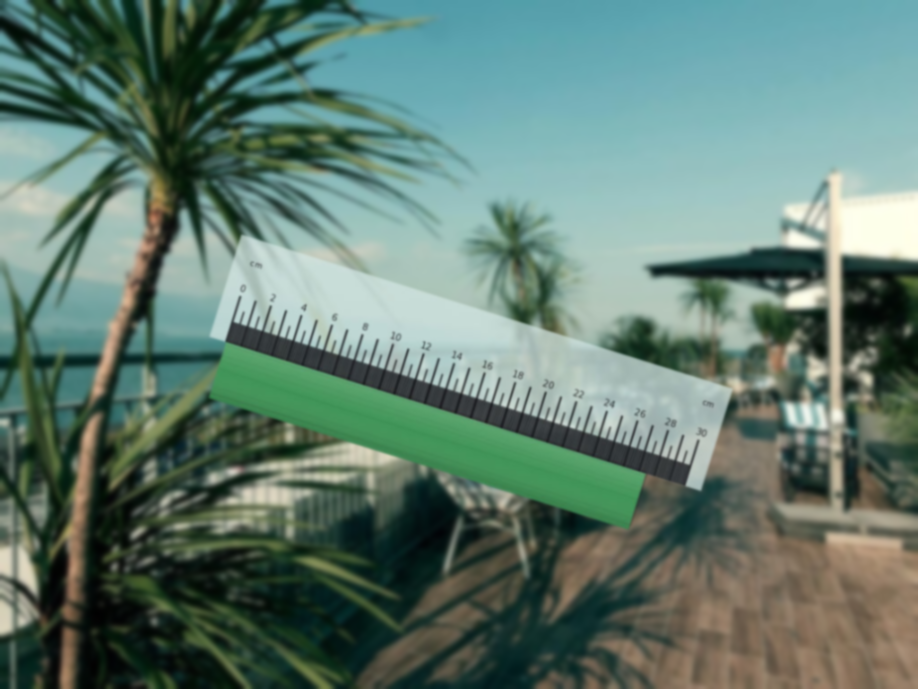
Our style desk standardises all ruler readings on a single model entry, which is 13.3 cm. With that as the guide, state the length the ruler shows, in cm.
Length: 27.5 cm
